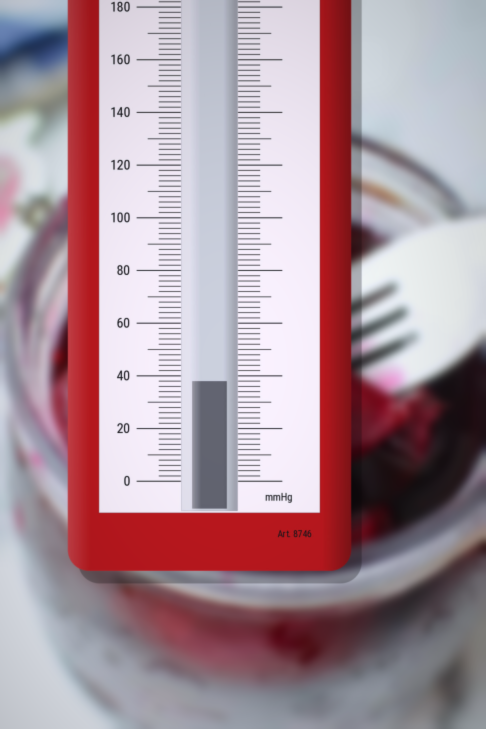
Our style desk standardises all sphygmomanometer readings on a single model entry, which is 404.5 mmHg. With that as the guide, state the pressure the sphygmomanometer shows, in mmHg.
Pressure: 38 mmHg
